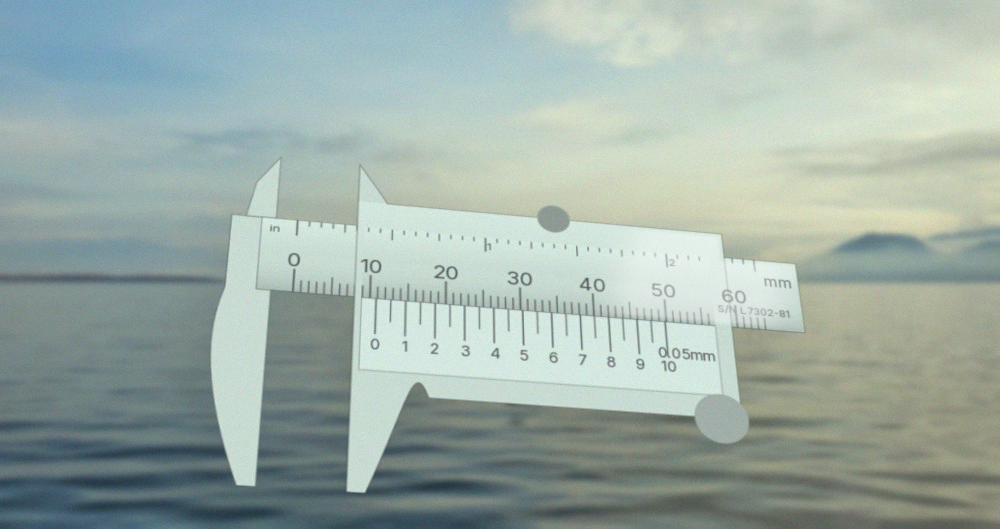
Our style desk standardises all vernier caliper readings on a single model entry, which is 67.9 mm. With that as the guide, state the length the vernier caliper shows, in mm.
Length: 10.8 mm
